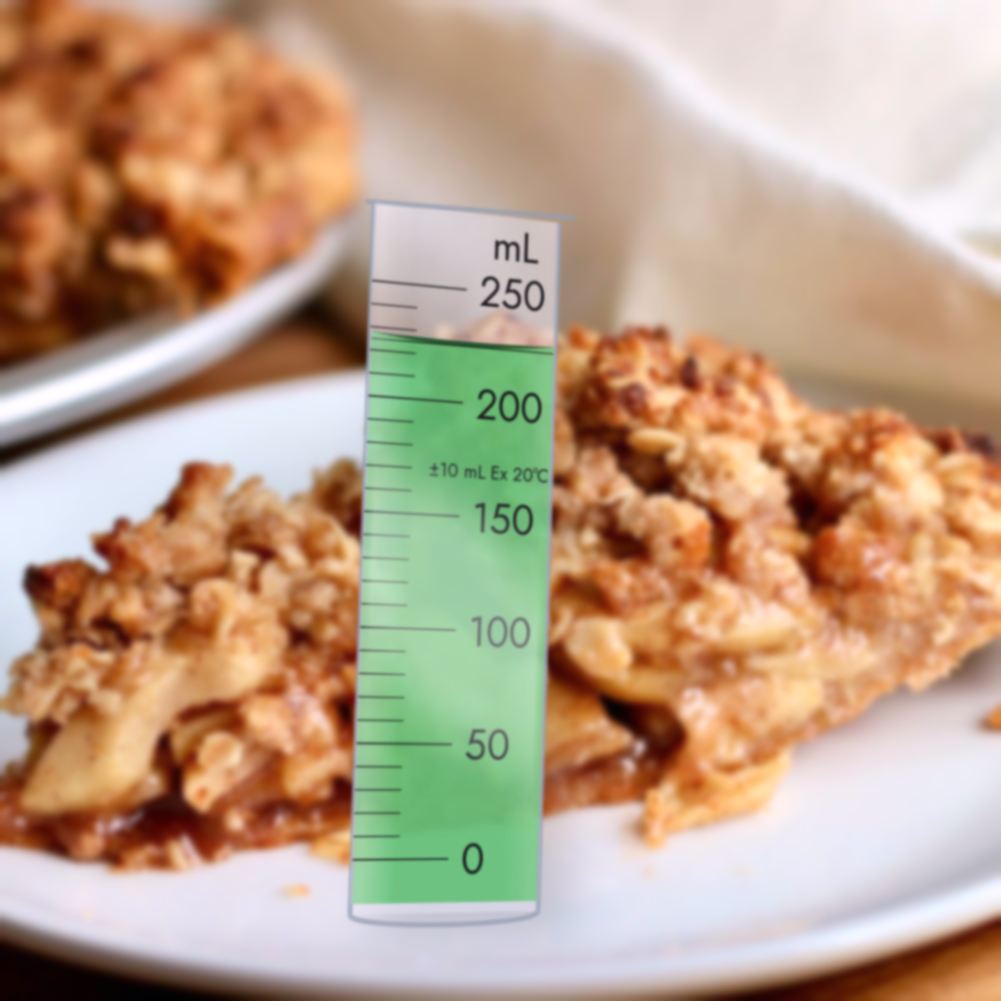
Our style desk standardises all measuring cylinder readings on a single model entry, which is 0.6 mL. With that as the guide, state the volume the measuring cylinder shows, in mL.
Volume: 225 mL
